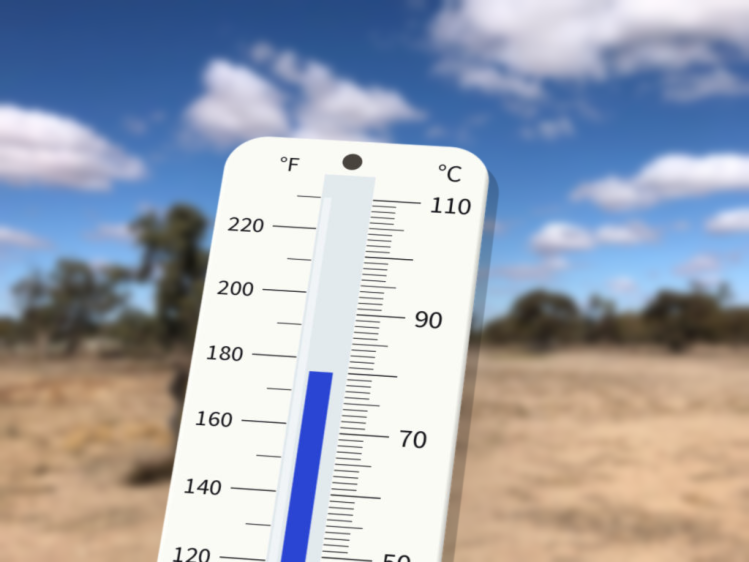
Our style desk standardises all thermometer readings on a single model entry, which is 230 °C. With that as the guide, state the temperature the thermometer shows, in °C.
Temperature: 80 °C
